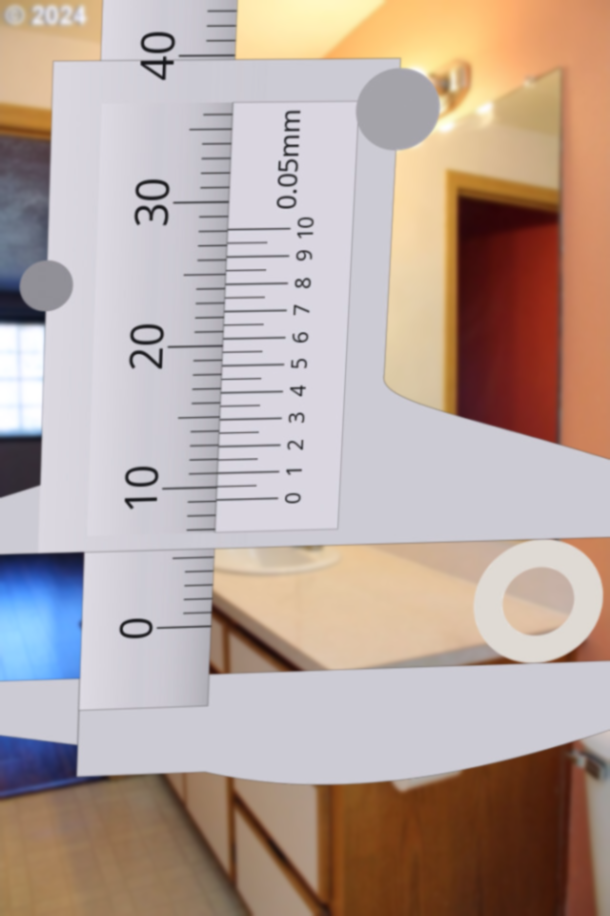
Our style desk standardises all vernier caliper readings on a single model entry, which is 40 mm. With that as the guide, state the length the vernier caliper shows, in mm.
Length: 9.1 mm
